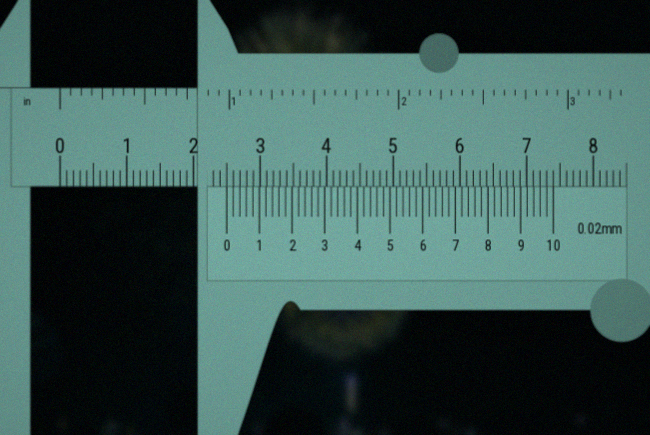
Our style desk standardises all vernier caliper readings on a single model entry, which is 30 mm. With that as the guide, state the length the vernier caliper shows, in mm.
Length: 25.0 mm
